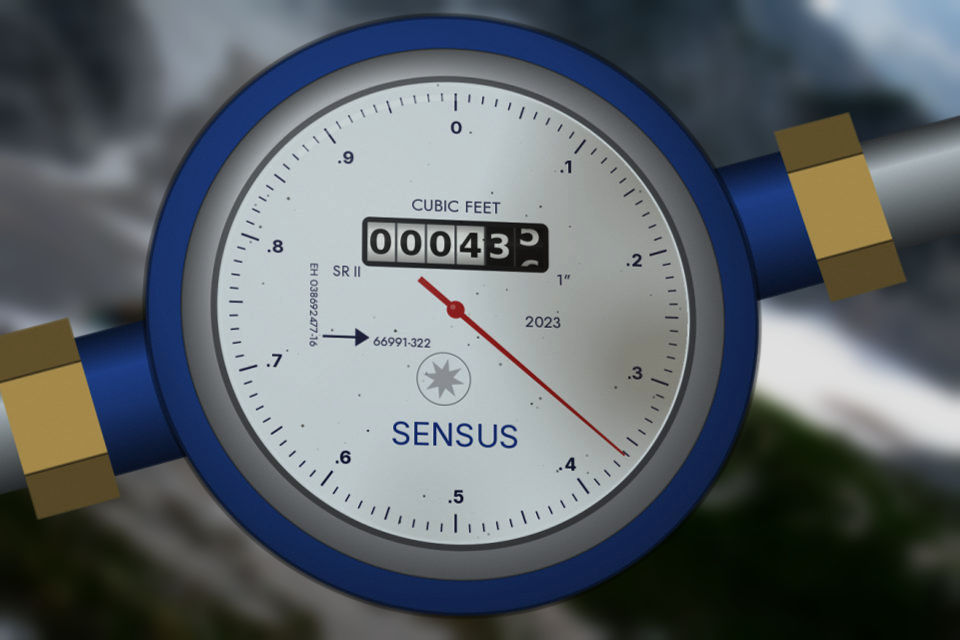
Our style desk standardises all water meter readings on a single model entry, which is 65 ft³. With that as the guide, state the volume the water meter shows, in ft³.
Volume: 435.36 ft³
